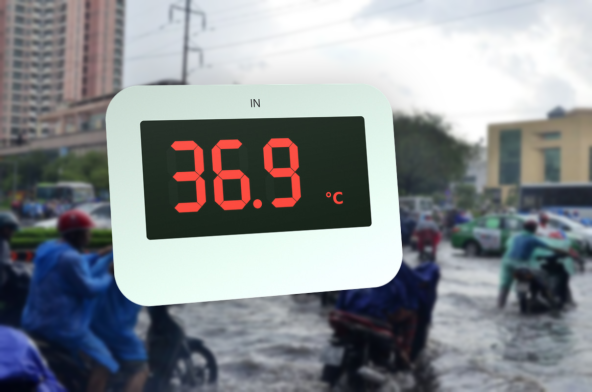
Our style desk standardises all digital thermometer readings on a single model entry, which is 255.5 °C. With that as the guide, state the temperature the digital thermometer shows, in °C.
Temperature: 36.9 °C
